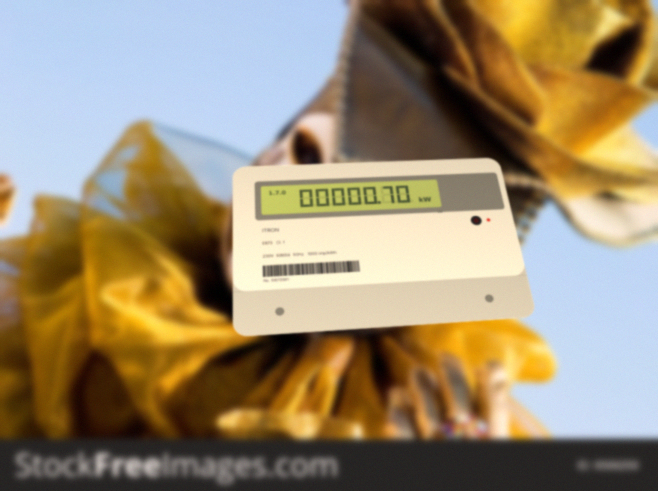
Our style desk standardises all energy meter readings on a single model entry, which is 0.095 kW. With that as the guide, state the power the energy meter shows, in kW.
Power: 0.70 kW
